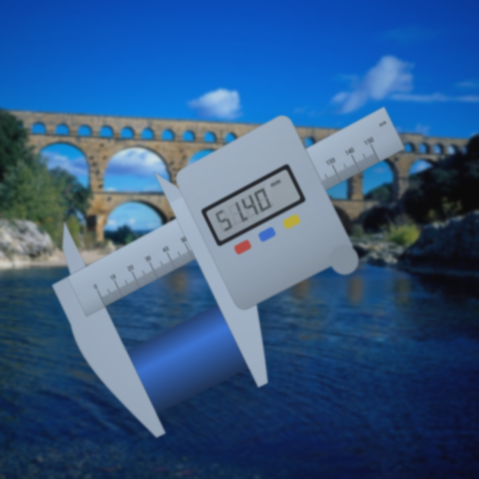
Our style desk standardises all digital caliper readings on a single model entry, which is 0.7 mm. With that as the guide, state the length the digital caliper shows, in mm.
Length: 51.40 mm
